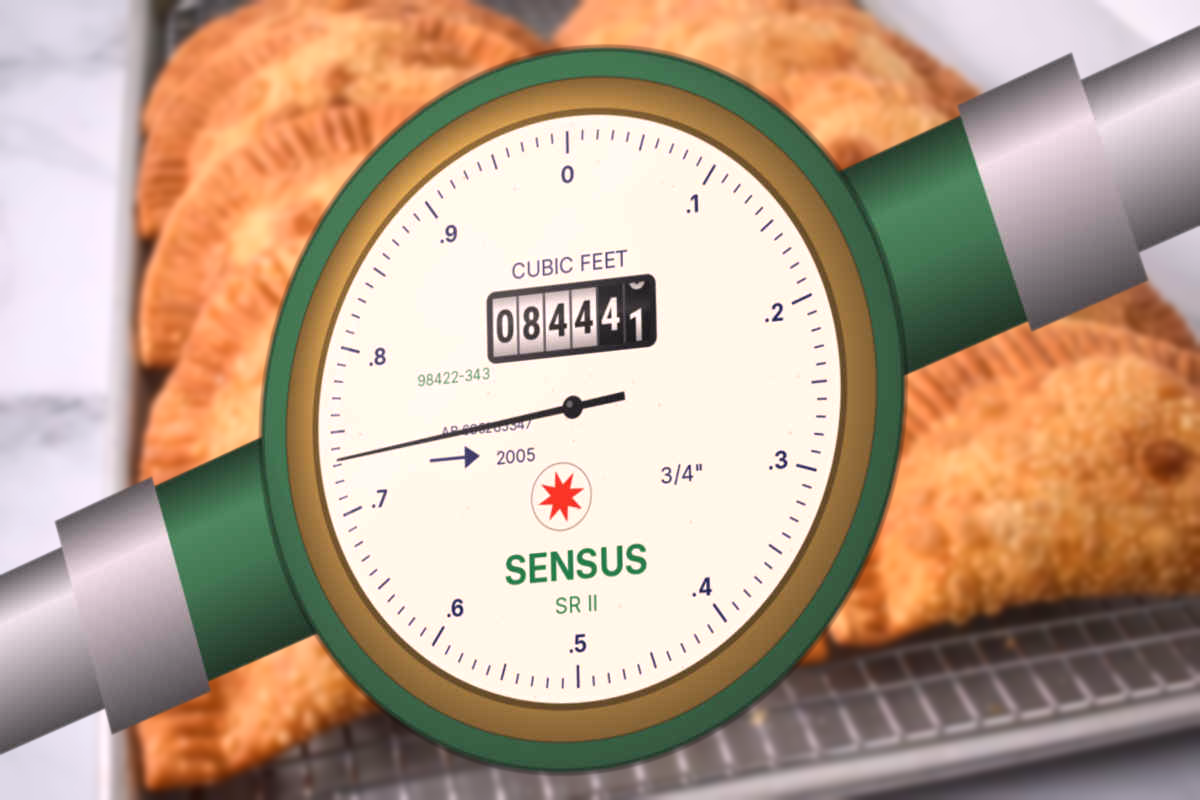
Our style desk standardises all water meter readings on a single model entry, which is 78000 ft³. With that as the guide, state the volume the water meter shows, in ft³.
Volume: 84440.73 ft³
